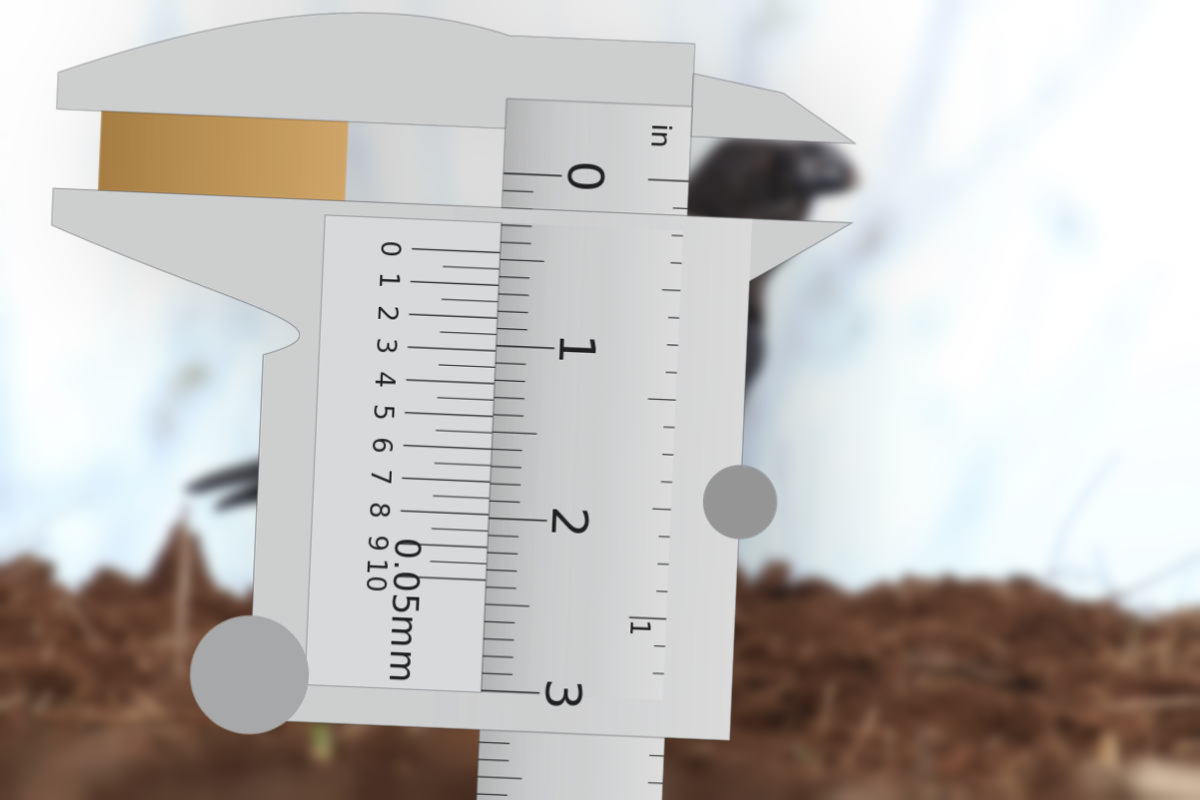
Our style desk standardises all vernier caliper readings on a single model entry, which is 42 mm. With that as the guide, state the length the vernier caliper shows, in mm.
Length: 4.6 mm
